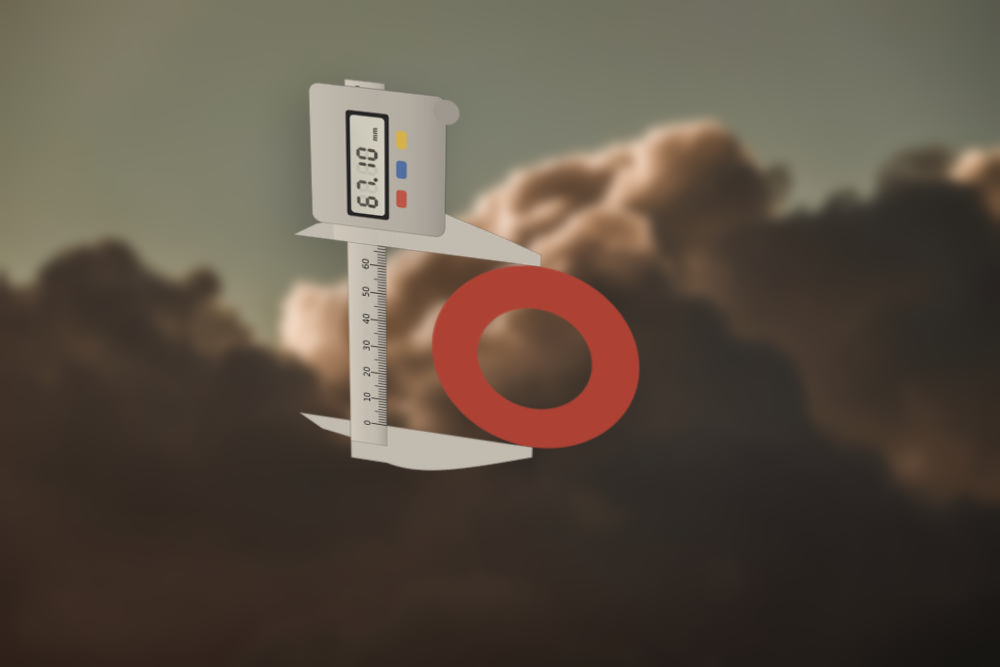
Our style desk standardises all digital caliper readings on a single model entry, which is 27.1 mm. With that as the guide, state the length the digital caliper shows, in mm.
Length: 67.10 mm
